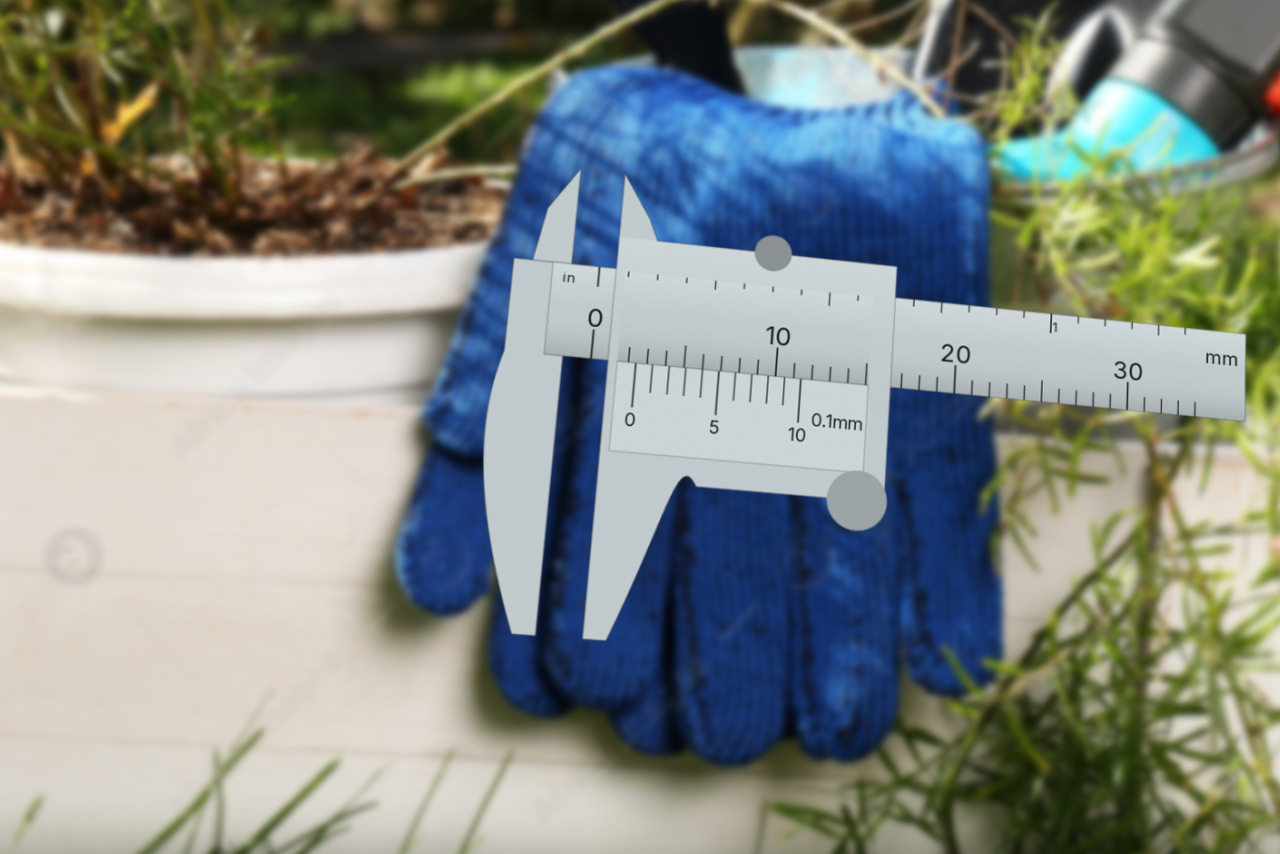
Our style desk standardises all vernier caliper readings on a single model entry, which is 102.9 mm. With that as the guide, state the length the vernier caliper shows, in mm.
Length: 2.4 mm
